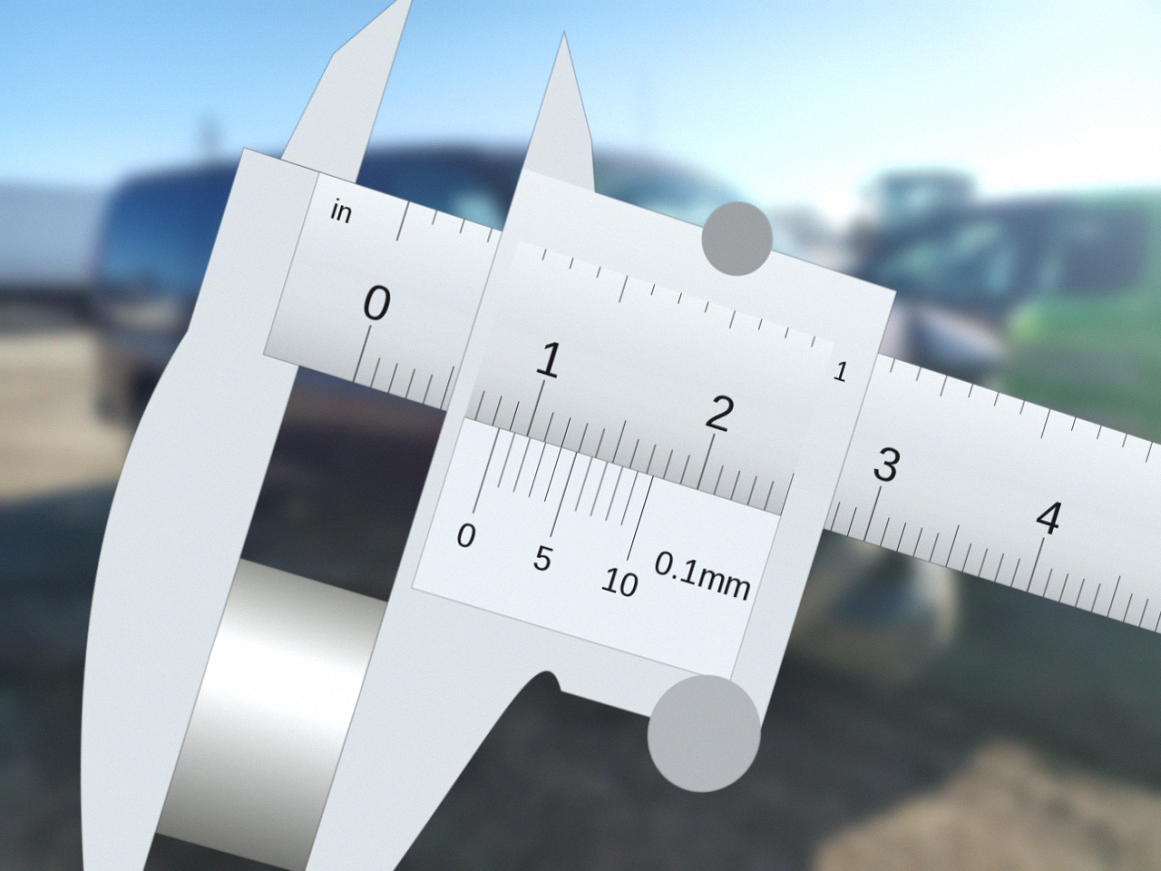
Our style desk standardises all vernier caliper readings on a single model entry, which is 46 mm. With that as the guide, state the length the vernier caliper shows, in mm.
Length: 8.4 mm
